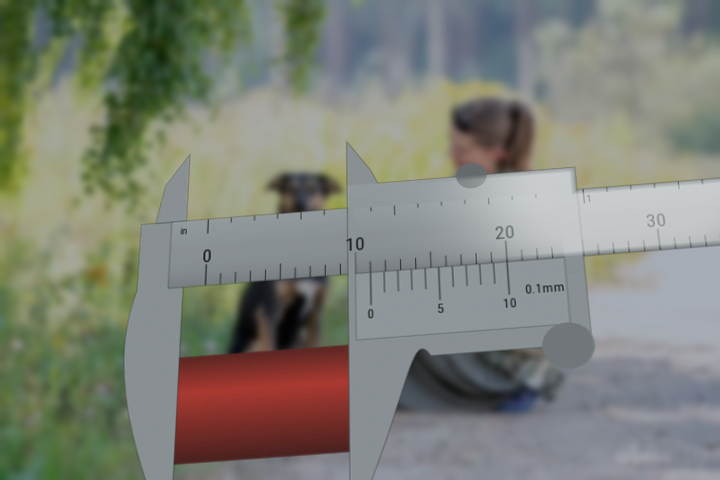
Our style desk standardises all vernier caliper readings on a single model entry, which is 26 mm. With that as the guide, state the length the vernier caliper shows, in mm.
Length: 11.0 mm
